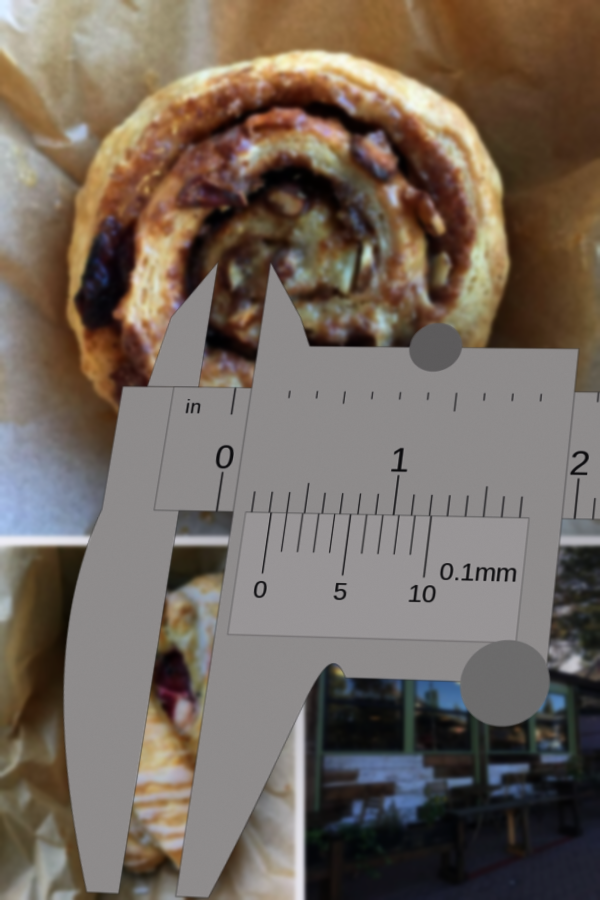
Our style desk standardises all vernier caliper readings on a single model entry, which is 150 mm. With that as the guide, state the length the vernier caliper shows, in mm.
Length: 3.1 mm
